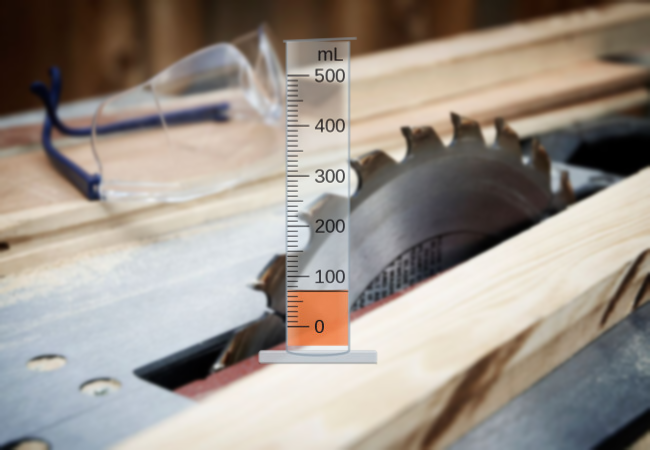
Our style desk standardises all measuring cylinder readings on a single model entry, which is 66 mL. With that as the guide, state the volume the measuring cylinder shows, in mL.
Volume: 70 mL
